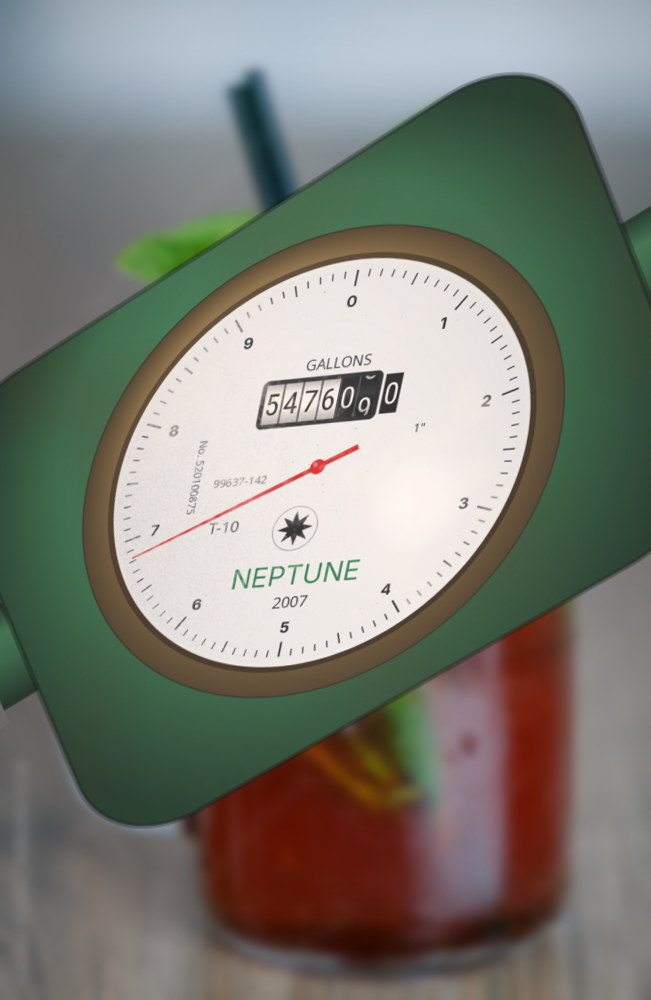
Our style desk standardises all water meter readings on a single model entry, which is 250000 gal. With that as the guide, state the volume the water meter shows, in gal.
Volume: 5476086.8 gal
